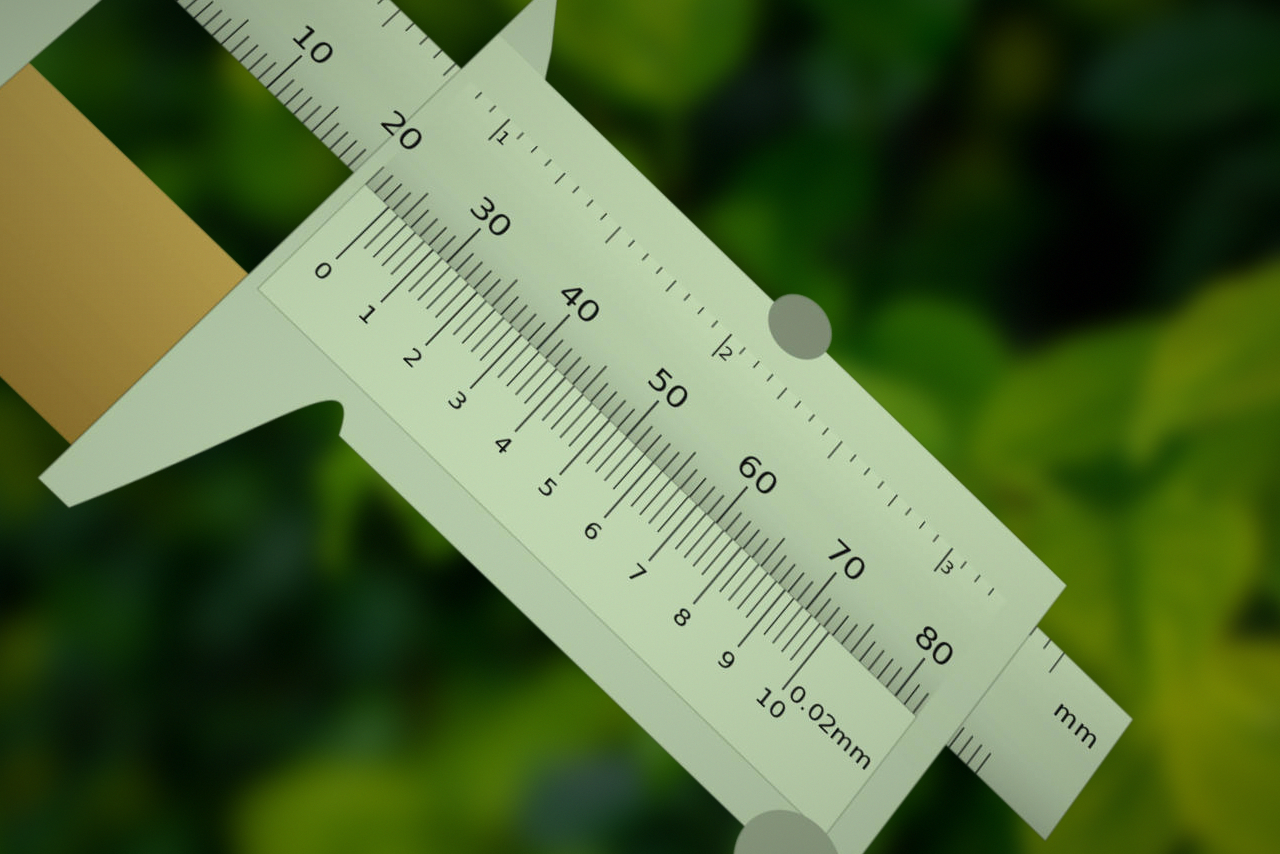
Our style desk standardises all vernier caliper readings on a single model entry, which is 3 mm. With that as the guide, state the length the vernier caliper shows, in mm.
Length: 23.6 mm
